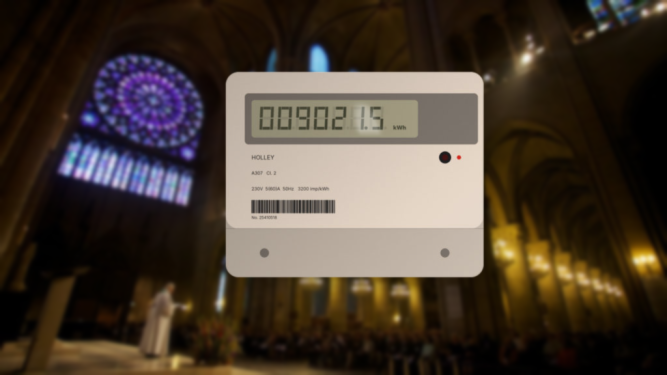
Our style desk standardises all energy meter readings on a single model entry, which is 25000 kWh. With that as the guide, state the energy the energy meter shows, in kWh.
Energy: 9021.5 kWh
